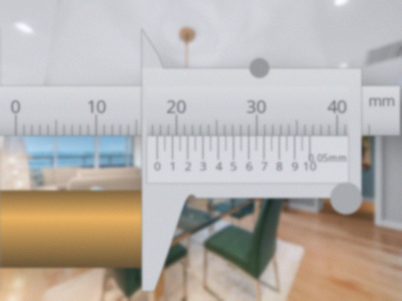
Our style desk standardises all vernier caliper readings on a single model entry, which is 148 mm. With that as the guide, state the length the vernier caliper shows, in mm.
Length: 17.6 mm
